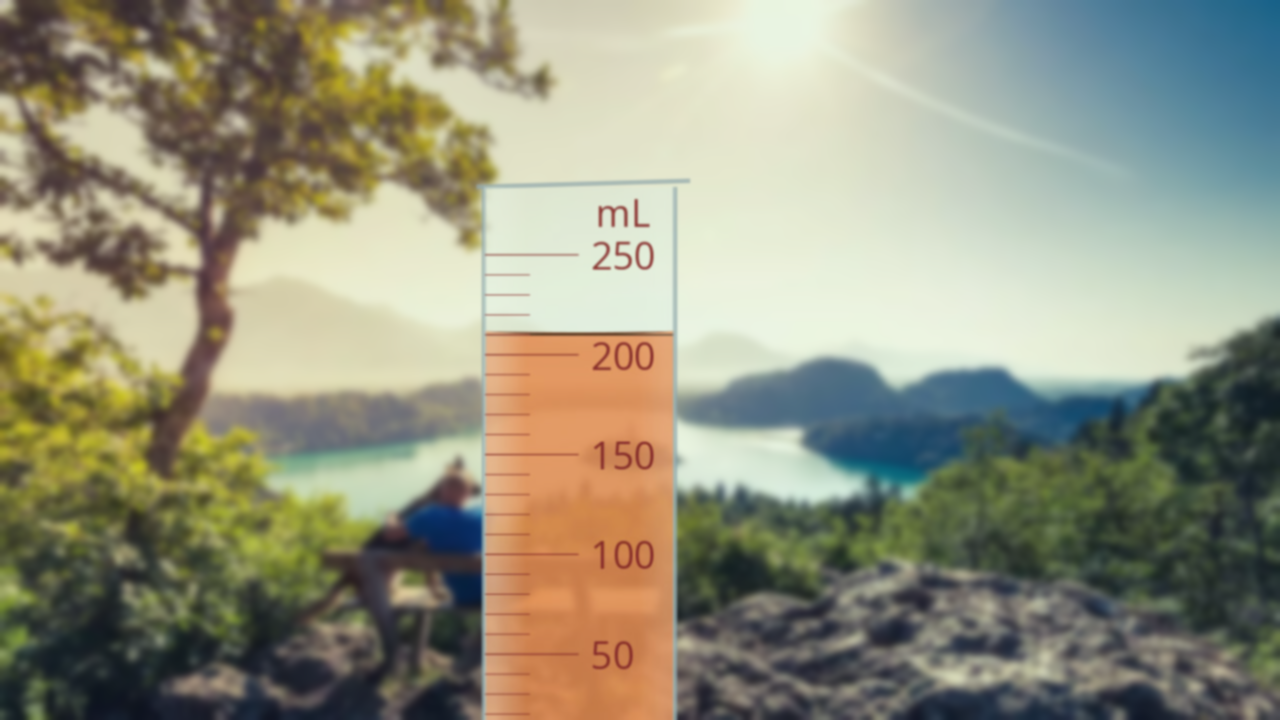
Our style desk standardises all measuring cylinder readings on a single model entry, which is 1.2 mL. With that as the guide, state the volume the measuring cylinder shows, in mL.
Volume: 210 mL
